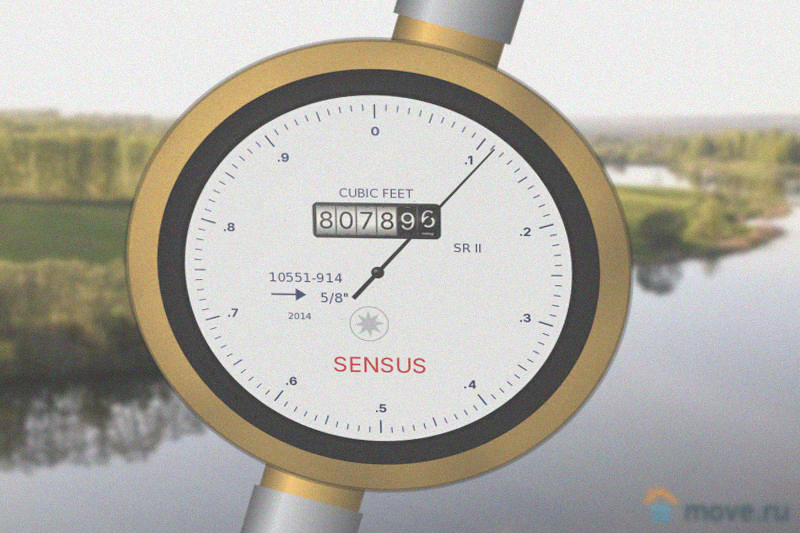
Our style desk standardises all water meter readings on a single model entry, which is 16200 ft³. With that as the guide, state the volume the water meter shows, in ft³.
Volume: 807896.11 ft³
